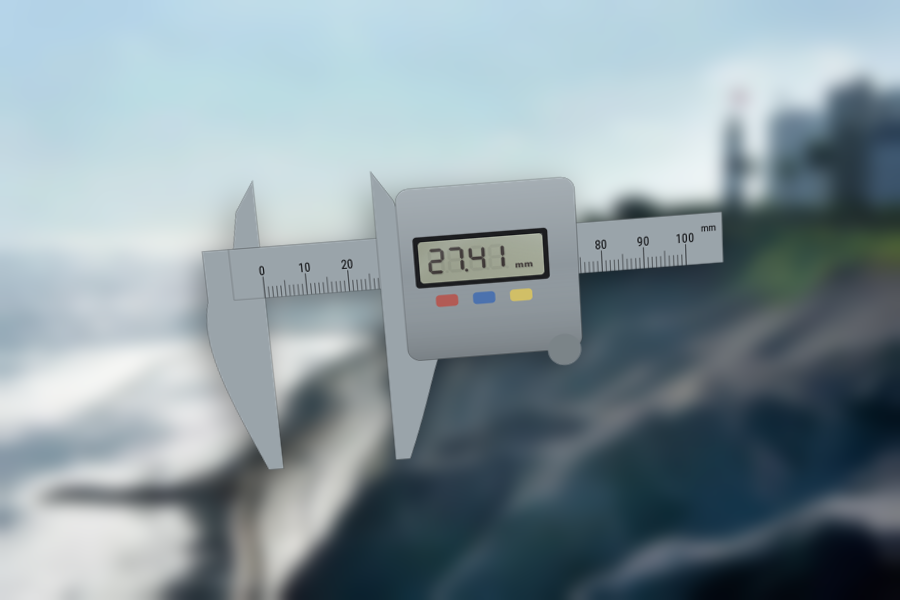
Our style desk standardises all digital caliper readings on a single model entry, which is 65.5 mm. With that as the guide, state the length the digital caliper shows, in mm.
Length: 27.41 mm
